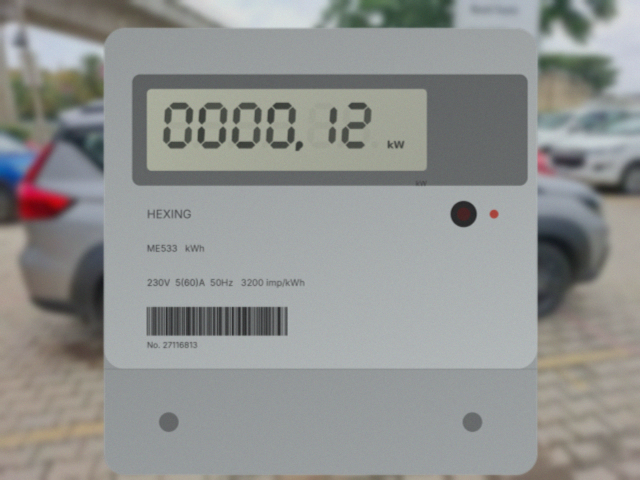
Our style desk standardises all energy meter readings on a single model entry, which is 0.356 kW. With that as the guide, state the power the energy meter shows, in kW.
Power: 0.12 kW
